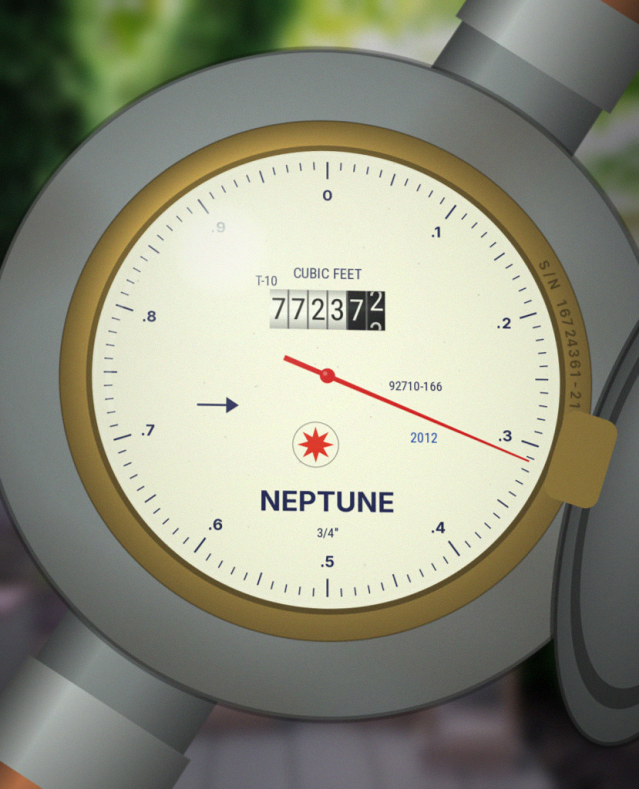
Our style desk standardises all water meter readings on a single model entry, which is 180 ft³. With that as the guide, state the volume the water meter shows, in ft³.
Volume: 772372.31 ft³
